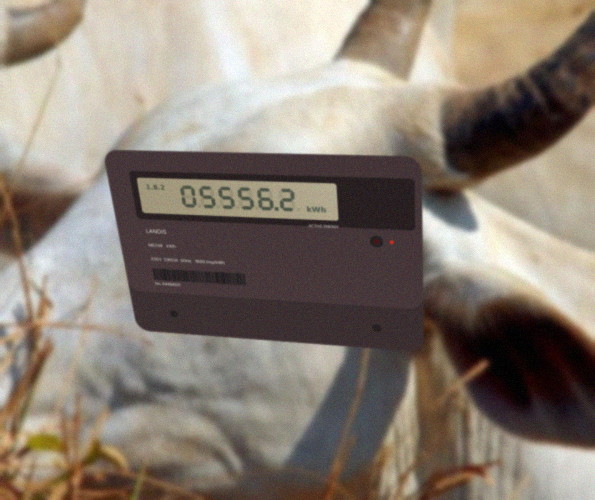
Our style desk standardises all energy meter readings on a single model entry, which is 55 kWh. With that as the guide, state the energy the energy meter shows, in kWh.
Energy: 5556.2 kWh
